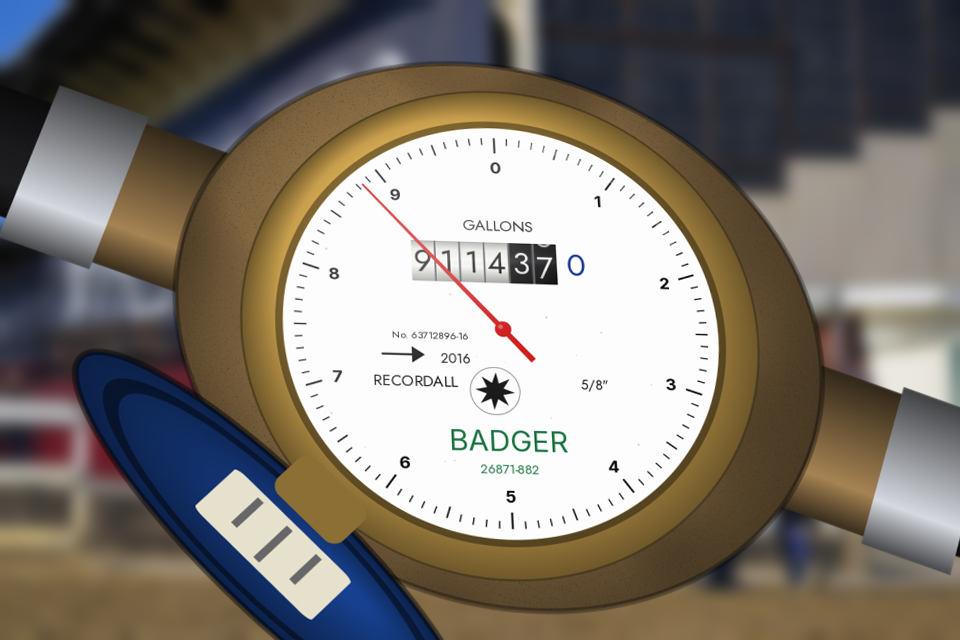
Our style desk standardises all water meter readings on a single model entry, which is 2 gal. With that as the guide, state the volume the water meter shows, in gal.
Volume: 9114368.8 gal
